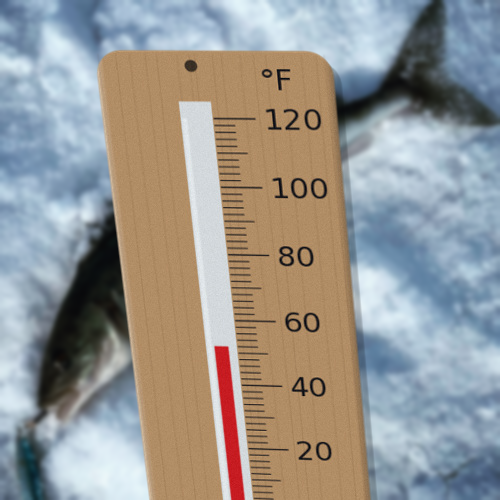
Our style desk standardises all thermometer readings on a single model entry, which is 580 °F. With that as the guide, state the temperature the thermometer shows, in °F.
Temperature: 52 °F
